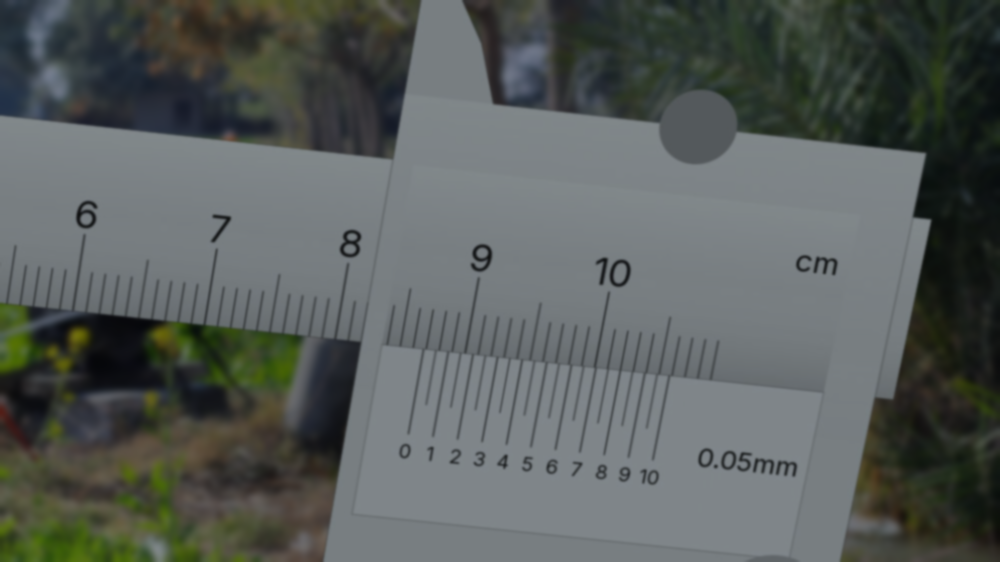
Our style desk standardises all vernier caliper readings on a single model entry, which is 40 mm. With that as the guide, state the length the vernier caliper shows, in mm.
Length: 86.8 mm
